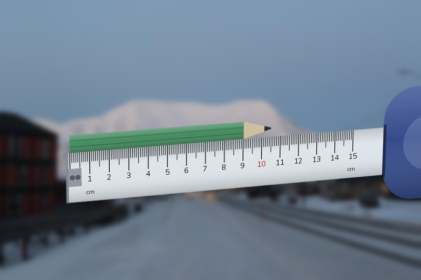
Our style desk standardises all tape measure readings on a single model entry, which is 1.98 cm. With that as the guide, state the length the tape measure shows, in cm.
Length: 10.5 cm
